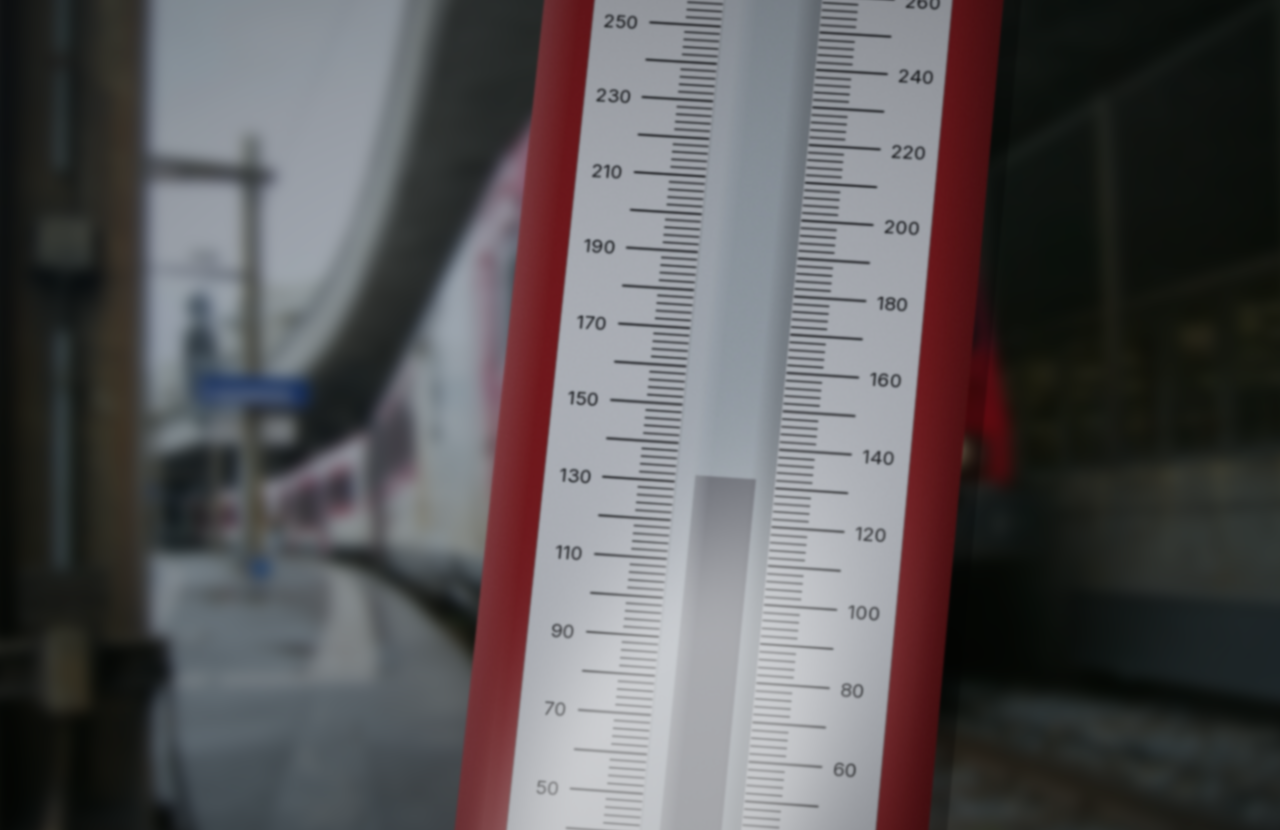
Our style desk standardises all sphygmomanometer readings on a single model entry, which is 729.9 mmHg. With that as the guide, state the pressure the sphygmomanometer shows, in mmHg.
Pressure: 132 mmHg
